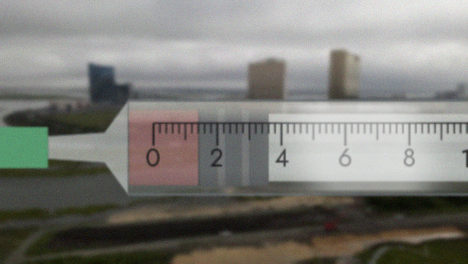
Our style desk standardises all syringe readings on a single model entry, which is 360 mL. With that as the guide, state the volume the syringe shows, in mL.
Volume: 1.4 mL
